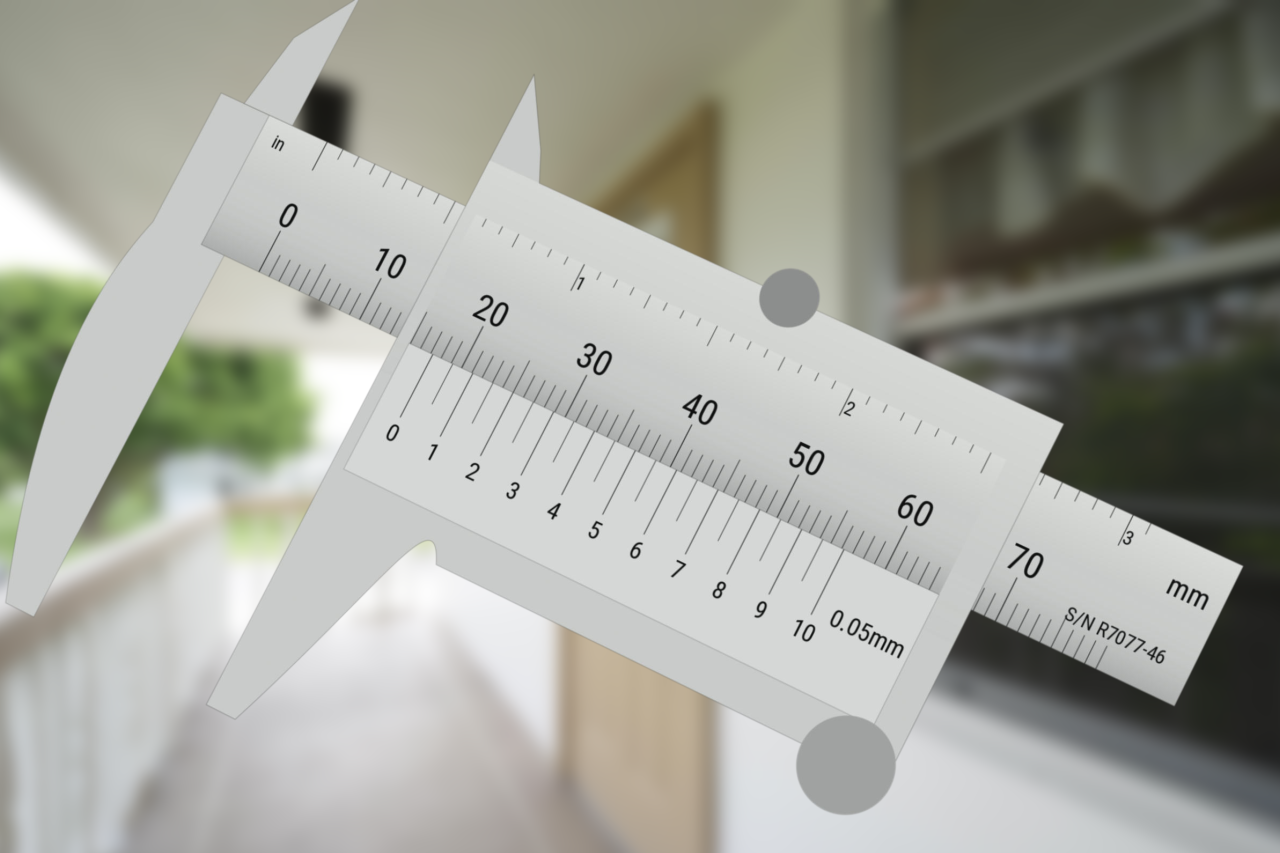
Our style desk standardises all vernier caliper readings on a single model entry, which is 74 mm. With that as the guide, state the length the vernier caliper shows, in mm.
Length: 17.2 mm
